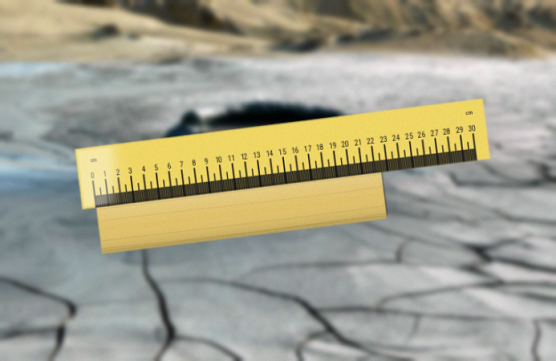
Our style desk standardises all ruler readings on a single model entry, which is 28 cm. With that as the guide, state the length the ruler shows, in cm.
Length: 22.5 cm
